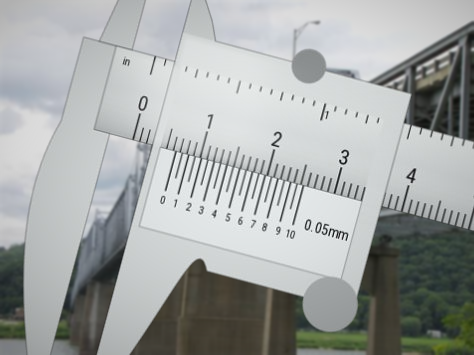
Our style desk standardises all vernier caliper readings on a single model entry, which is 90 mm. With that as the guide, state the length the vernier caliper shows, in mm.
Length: 6.4 mm
